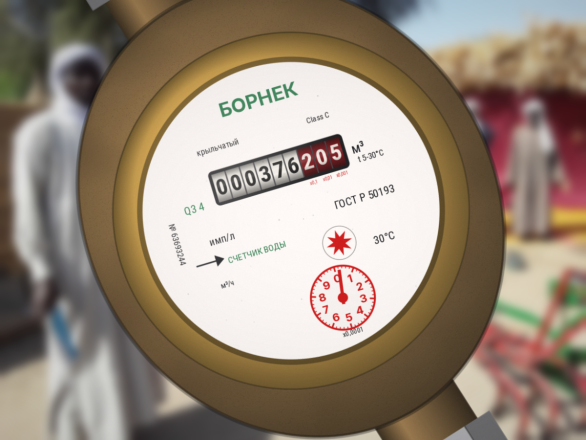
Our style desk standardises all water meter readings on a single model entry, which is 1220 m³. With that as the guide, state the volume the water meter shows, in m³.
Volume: 376.2050 m³
